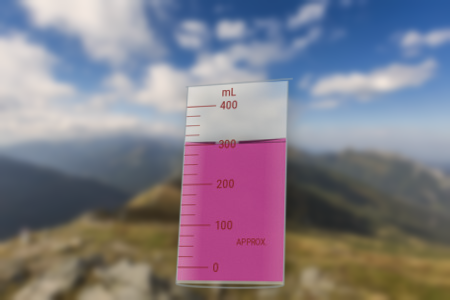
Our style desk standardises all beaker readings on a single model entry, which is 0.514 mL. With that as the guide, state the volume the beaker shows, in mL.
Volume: 300 mL
